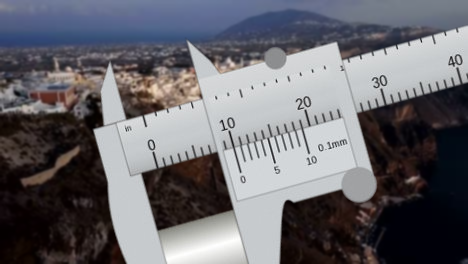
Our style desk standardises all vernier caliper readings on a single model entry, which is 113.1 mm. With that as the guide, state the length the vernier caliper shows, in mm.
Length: 10.0 mm
